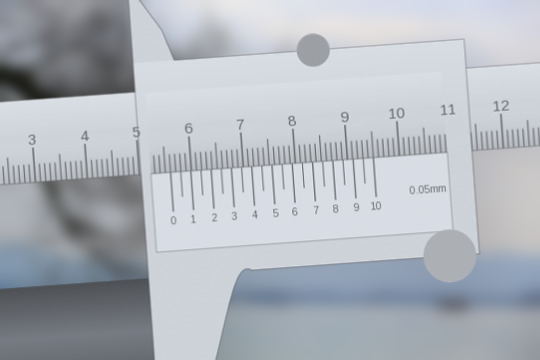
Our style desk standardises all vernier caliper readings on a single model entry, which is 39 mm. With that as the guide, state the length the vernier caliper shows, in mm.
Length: 56.0 mm
